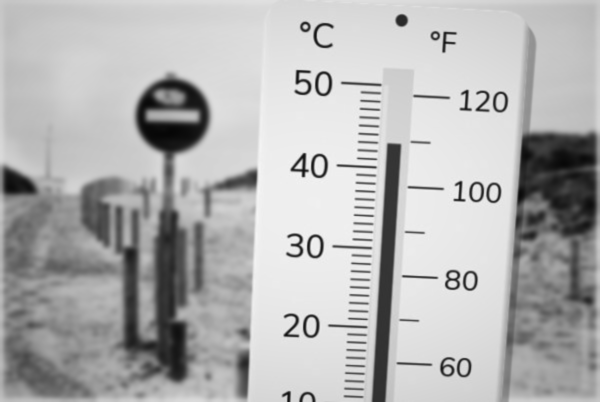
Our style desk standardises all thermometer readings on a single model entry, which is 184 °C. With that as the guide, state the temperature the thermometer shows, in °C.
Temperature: 43 °C
